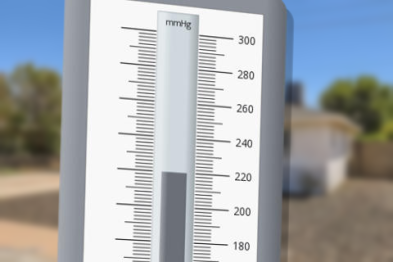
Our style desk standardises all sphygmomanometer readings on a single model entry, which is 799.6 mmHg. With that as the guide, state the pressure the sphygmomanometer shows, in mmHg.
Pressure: 220 mmHg
